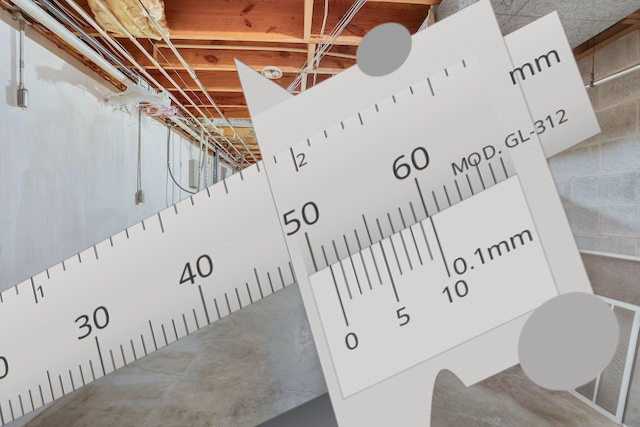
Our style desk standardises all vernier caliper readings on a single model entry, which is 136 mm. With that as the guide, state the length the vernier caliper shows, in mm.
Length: 51.2 mm
